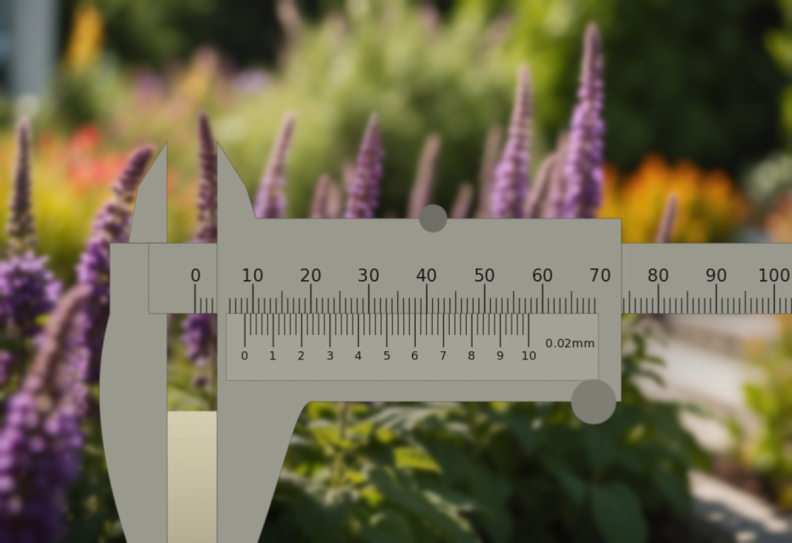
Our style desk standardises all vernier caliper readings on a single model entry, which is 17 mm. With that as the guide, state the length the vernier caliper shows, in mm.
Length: 8.6 mm
